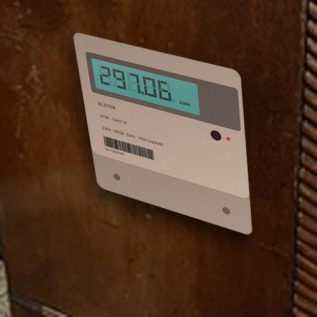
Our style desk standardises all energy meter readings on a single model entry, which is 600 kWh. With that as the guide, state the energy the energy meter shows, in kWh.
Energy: 297.06 kWh
